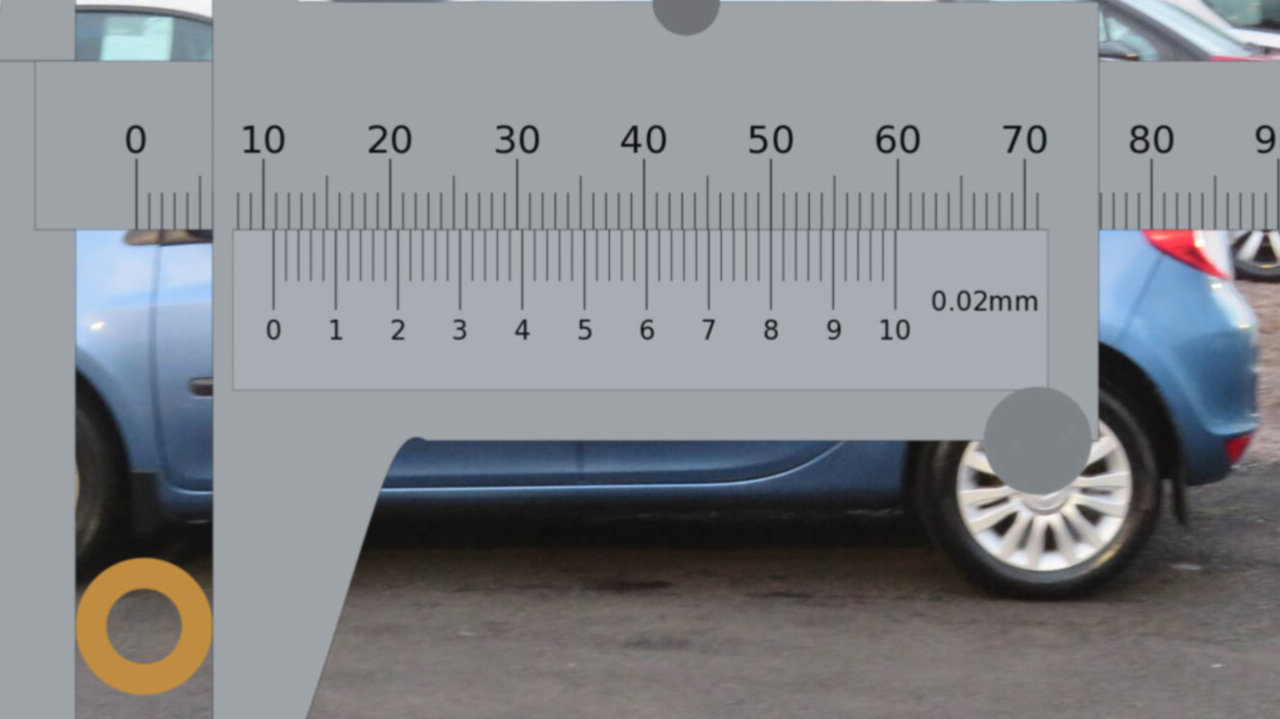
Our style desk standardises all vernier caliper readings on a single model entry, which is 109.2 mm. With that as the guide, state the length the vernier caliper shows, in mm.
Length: 10.8 mm
